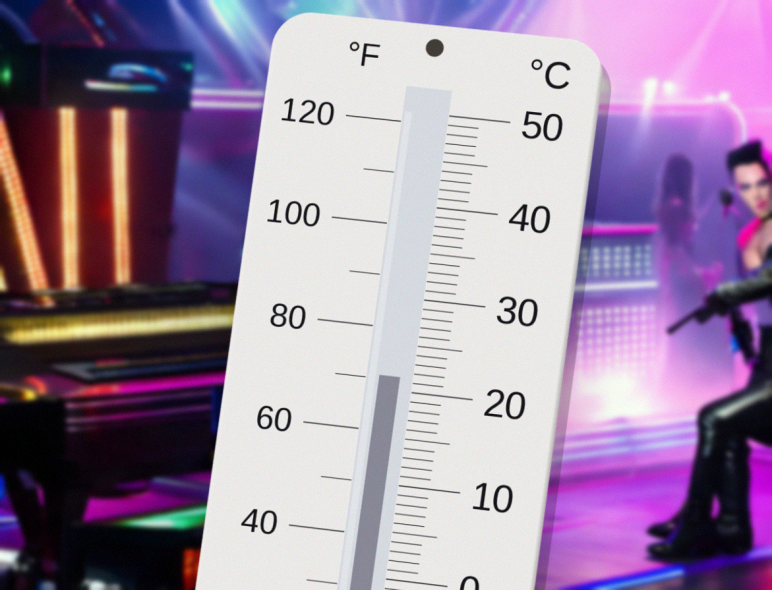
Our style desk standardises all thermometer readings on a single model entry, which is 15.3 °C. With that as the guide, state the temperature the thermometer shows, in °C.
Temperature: 21.5 °C
